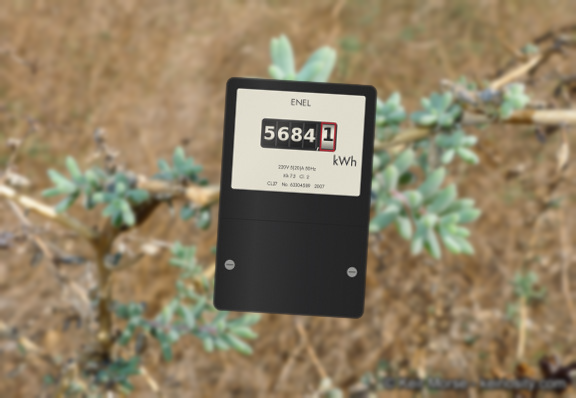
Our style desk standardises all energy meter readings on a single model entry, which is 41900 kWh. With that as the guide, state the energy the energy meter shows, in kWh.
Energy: 5684.1 kWh
